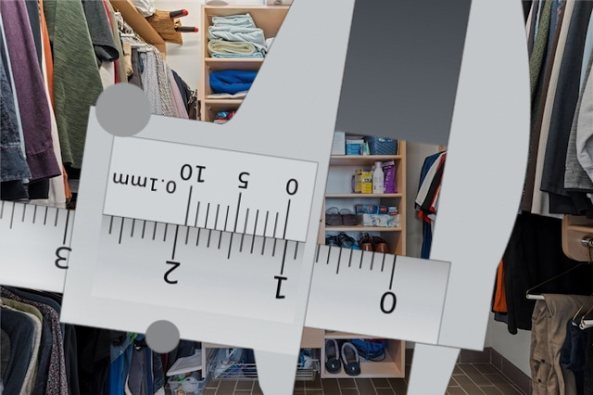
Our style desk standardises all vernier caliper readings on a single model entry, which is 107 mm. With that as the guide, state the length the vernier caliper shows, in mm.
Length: 10.3 mm
